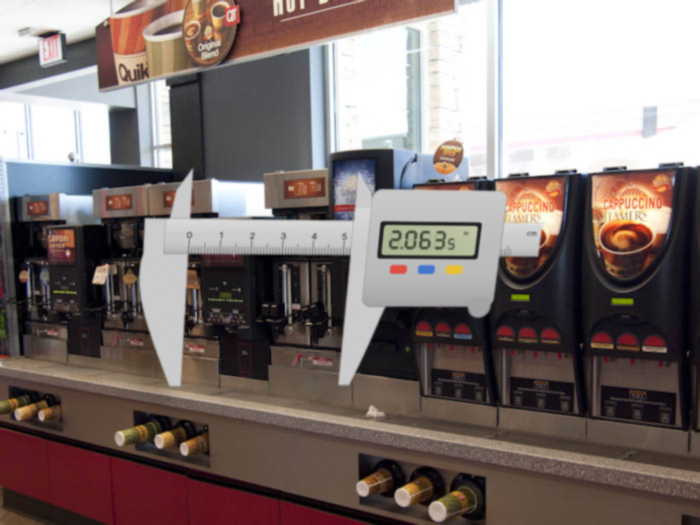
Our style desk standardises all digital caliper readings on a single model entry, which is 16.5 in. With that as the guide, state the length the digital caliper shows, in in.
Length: 2.0635 in
